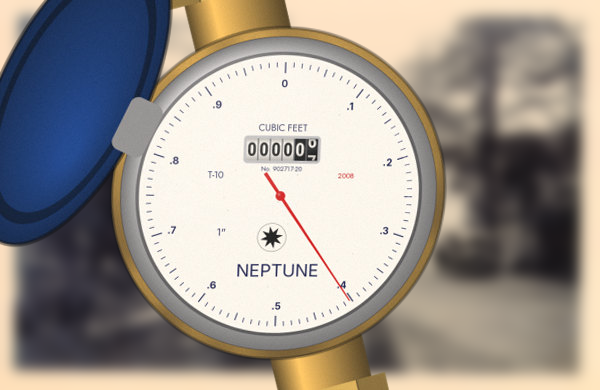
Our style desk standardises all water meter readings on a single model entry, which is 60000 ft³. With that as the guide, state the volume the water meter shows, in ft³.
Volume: 6.40 ft³
